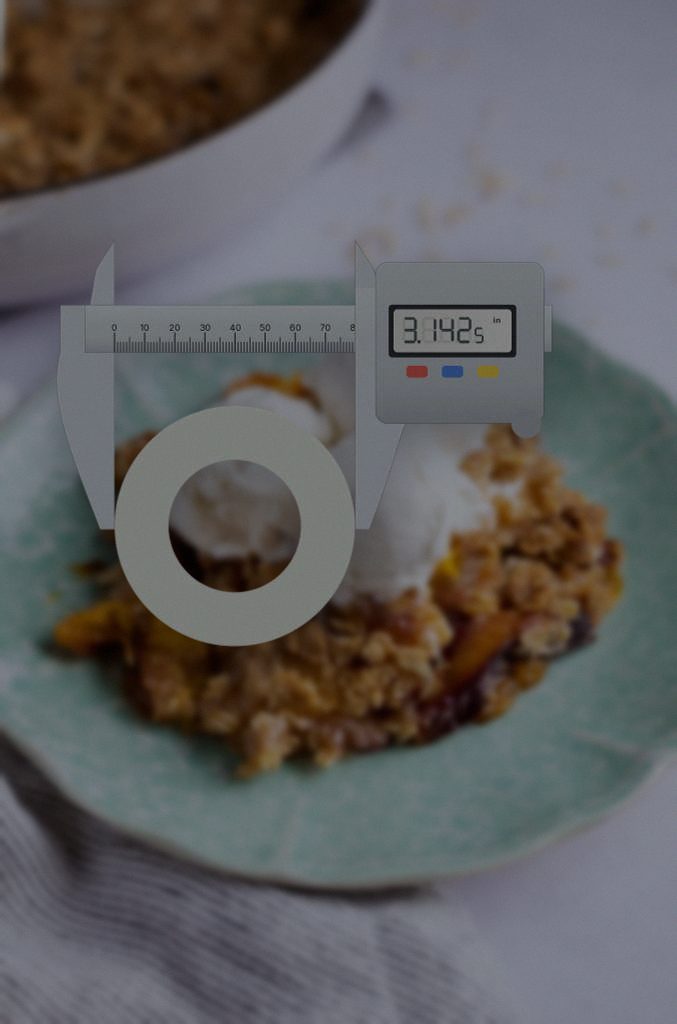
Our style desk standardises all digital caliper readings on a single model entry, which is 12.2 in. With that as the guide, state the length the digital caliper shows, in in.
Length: 3.1425 in
